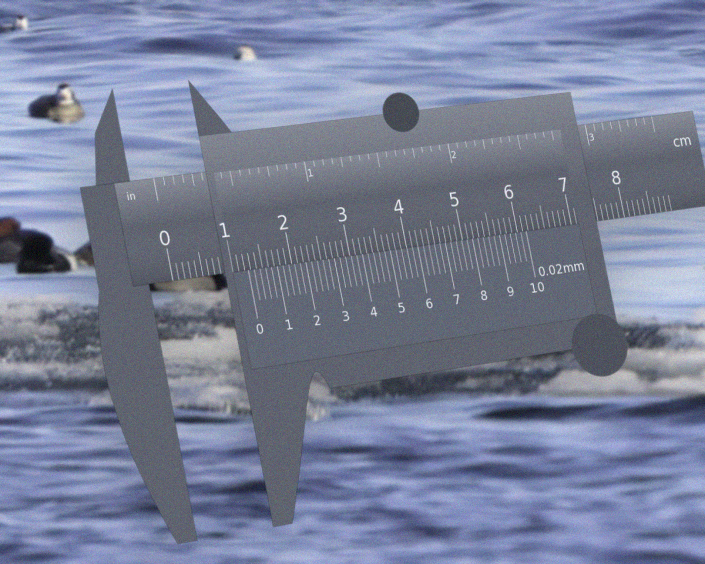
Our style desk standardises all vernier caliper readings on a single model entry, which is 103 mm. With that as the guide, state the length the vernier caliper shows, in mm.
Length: 12.6 mm
